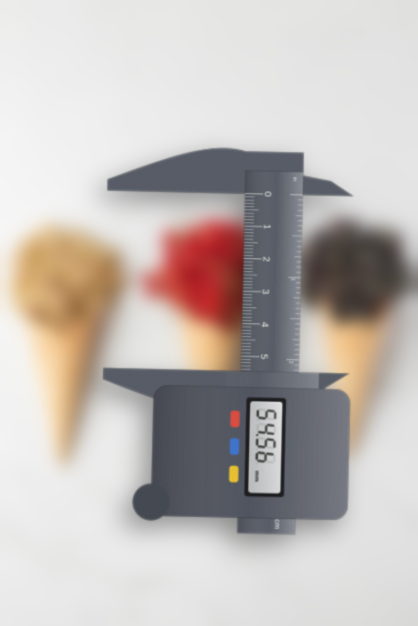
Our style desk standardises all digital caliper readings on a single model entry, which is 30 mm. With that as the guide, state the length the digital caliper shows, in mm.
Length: 54.56 mm
